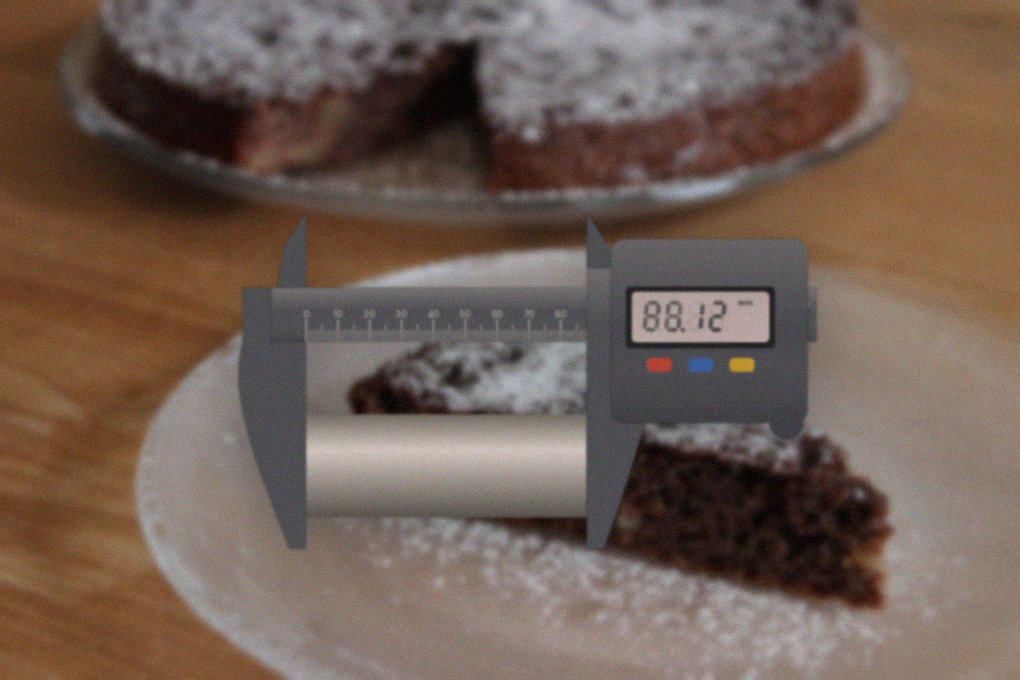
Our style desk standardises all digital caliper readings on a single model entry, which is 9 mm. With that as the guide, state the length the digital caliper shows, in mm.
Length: 88.12 mm
